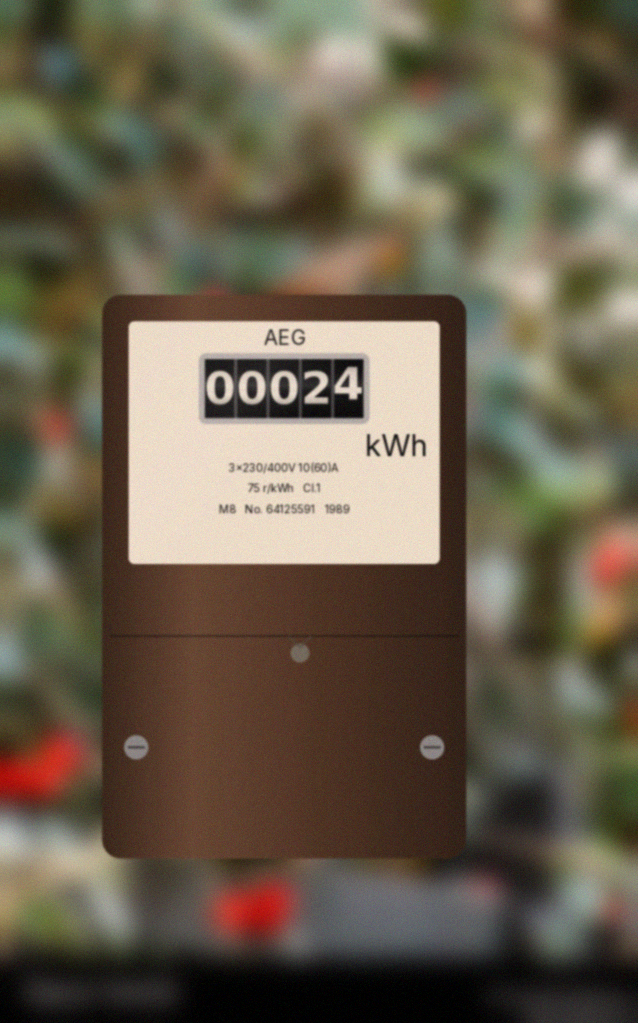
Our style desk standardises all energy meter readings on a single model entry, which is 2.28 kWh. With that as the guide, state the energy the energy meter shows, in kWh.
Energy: 24 kWh
